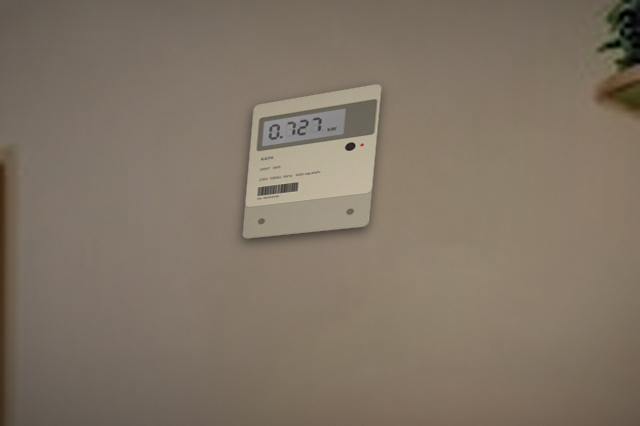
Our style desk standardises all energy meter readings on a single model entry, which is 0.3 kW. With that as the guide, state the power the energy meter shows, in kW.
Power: 0.727 kW
